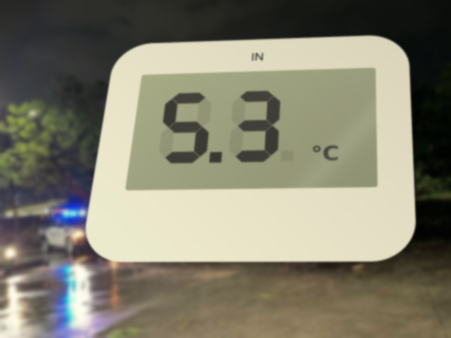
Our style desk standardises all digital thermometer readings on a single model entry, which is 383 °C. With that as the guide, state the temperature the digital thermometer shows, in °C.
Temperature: 5.3 °C
